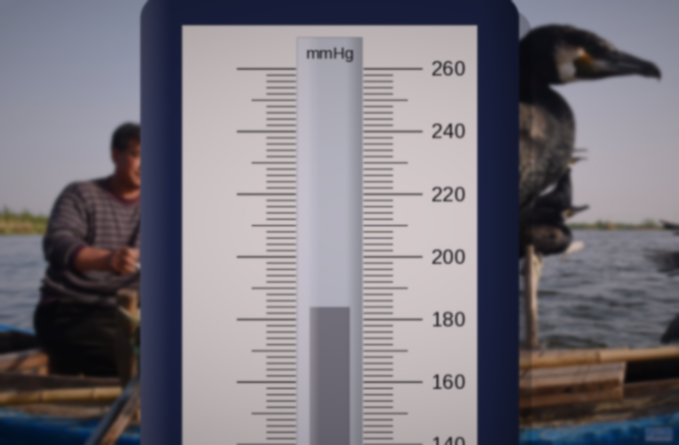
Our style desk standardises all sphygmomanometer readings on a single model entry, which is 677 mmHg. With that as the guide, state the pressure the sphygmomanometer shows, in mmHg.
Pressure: 184 mmHg
